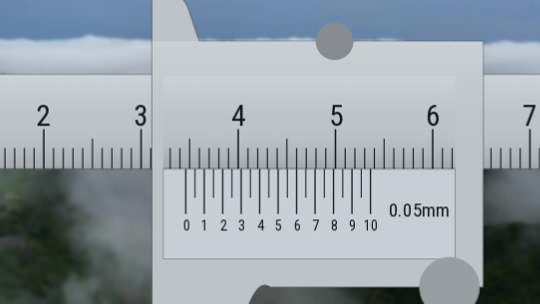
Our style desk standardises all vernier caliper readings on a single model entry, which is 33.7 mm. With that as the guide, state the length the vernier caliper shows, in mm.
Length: 34.6 mm
